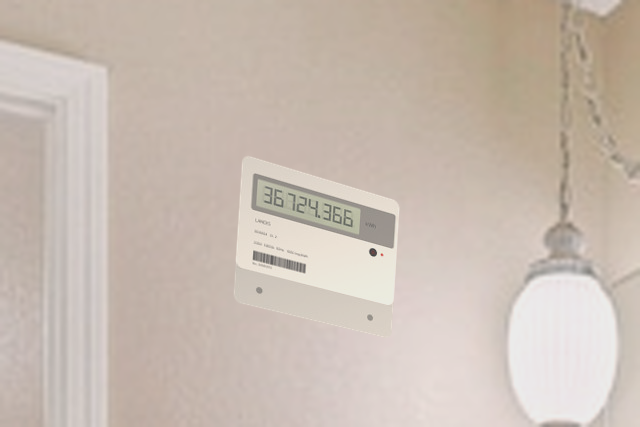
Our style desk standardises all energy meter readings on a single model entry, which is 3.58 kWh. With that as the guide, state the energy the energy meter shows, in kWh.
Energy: 36724.366 kWh
